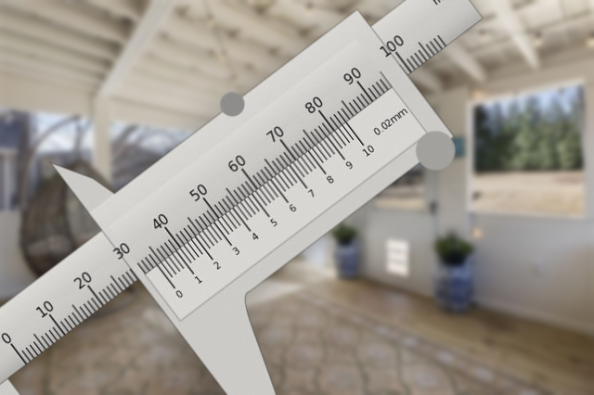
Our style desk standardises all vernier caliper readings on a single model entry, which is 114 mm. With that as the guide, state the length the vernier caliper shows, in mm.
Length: 34.0 mm
